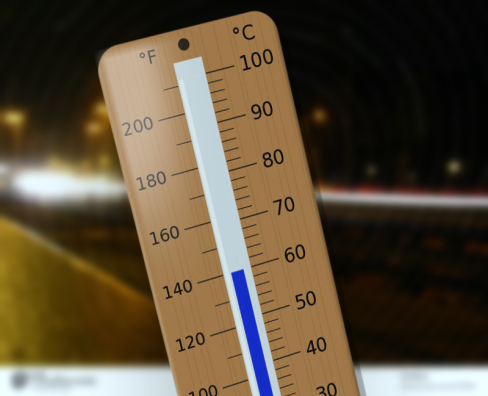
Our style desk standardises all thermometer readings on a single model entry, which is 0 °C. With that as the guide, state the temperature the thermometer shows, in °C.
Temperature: 60 °C
